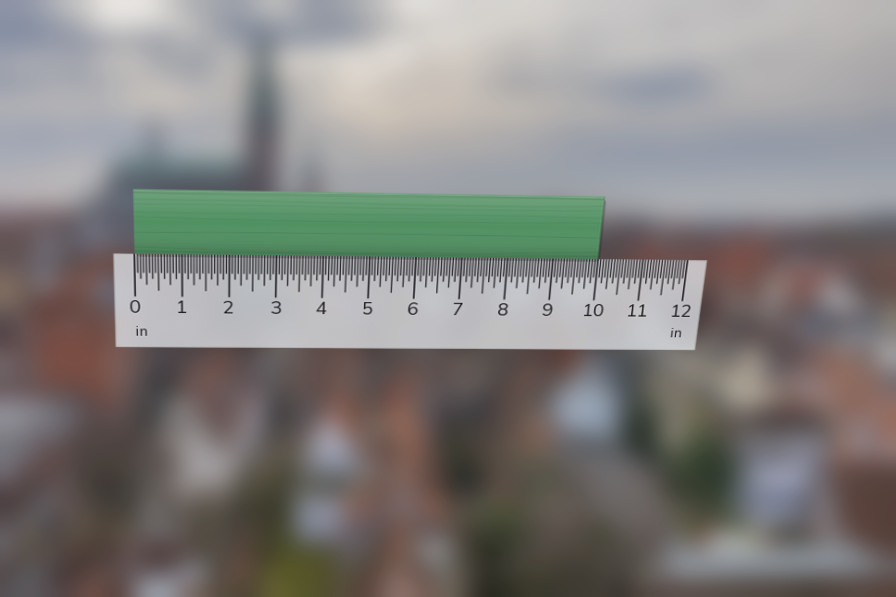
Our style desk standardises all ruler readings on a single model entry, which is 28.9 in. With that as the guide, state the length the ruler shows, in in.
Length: 10 in
